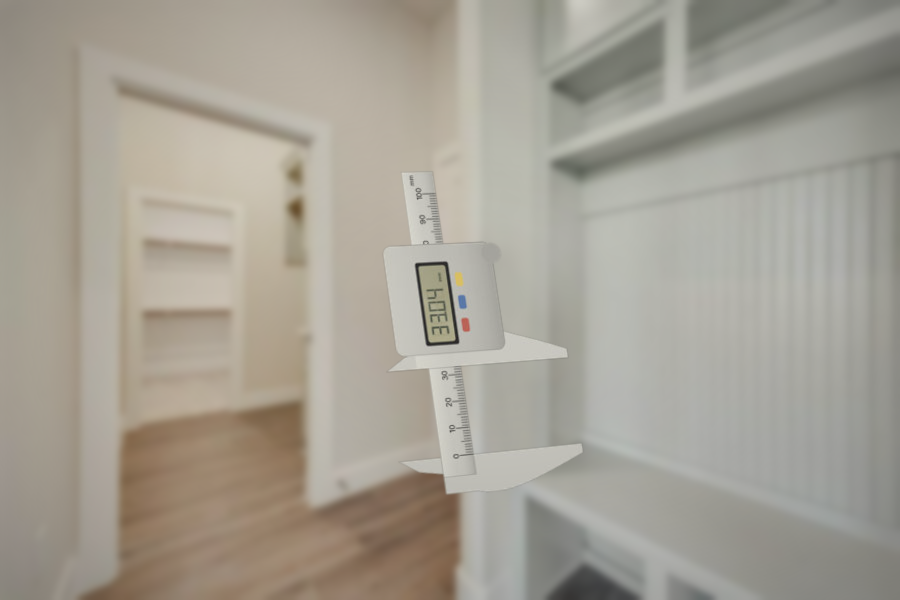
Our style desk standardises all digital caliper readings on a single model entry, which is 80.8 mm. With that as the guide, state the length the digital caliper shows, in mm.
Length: 33.04 mm
